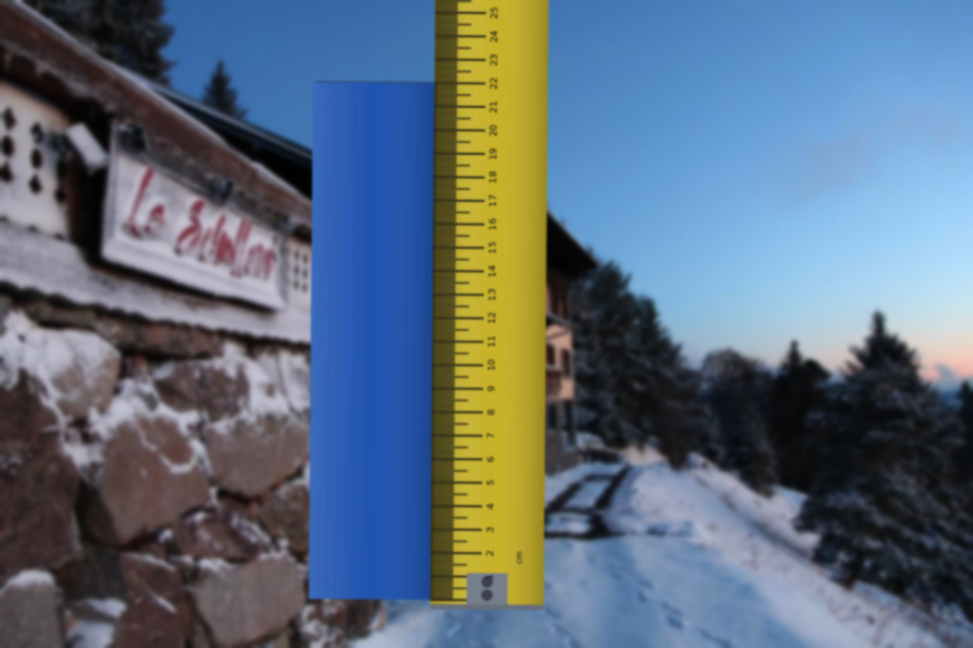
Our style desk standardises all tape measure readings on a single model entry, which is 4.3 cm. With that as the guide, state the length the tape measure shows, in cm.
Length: 22 cm
